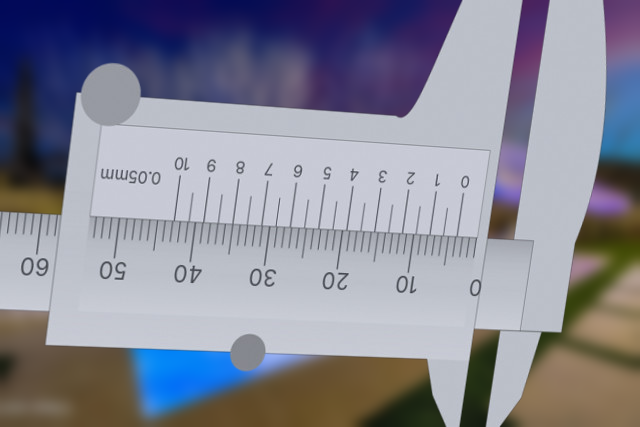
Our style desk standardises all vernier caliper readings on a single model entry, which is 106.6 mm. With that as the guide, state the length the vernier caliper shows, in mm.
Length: 3.8 mm
